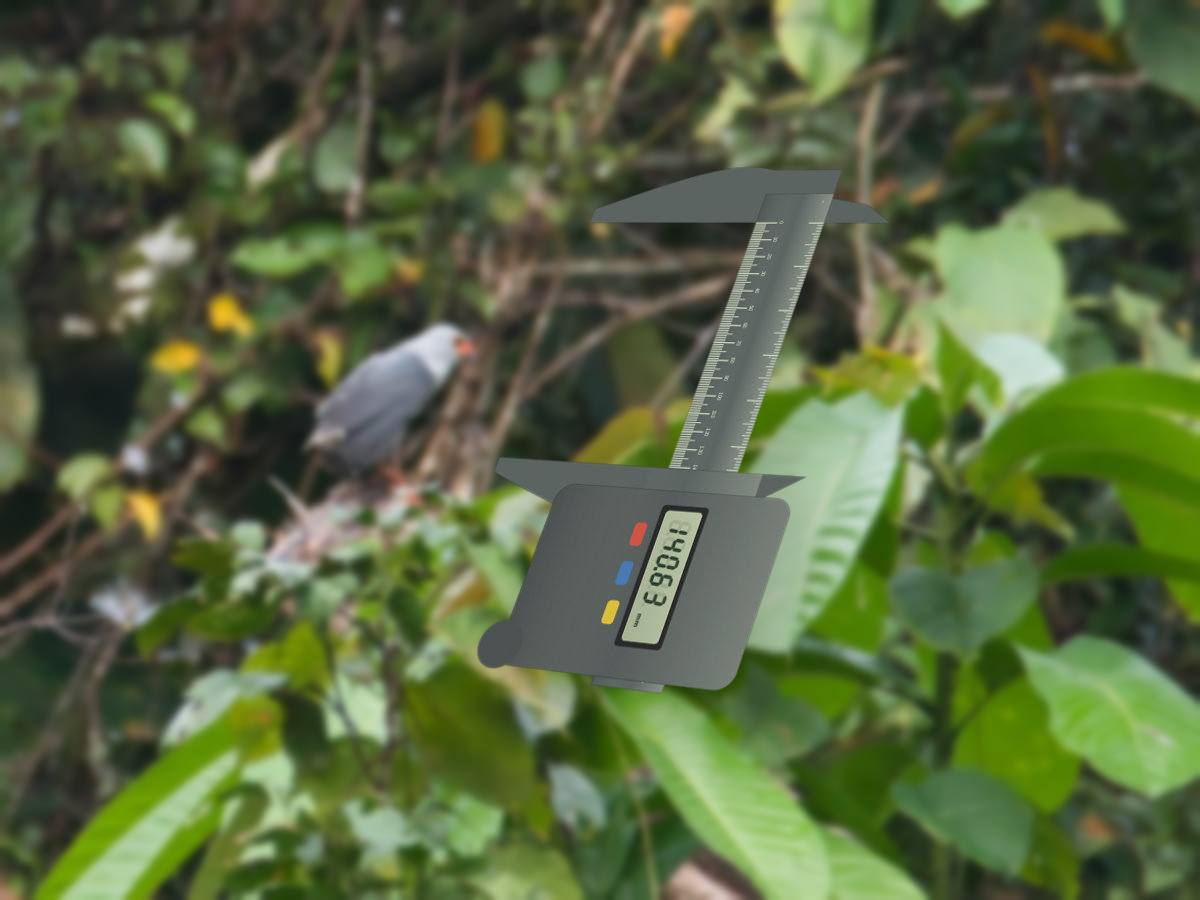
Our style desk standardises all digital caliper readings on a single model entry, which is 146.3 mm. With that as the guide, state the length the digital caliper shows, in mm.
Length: 140.63 mm
